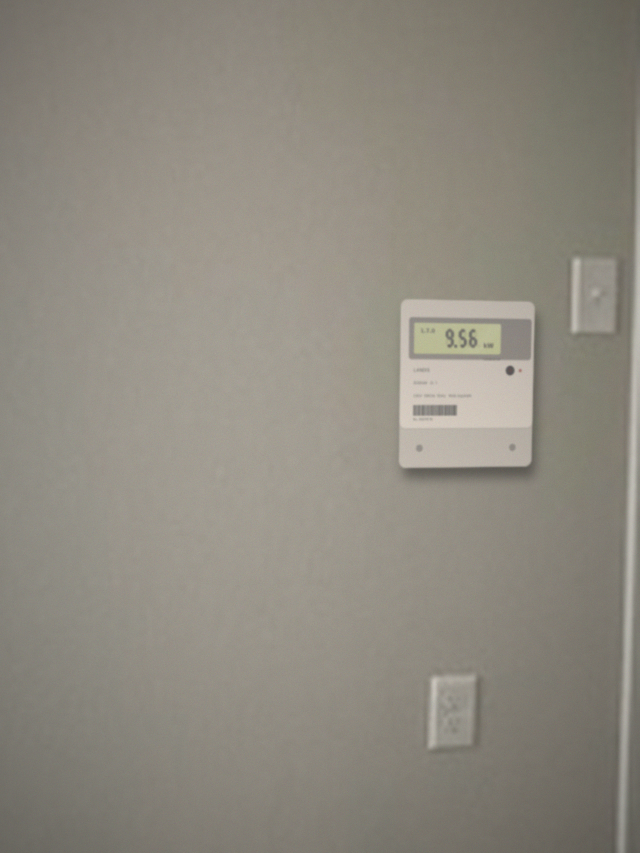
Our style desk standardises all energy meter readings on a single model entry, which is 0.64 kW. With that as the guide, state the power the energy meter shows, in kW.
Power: 9.56 kW
